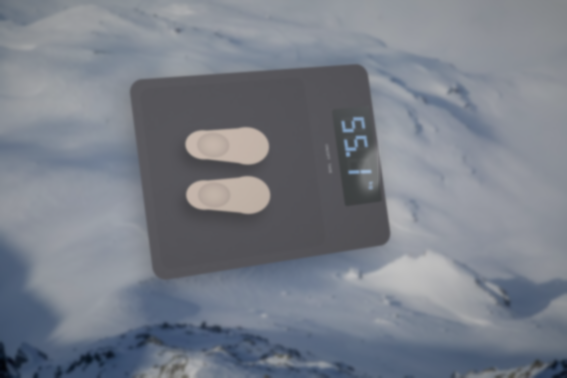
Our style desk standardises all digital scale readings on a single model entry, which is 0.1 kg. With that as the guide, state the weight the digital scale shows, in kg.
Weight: 55.1 kg
